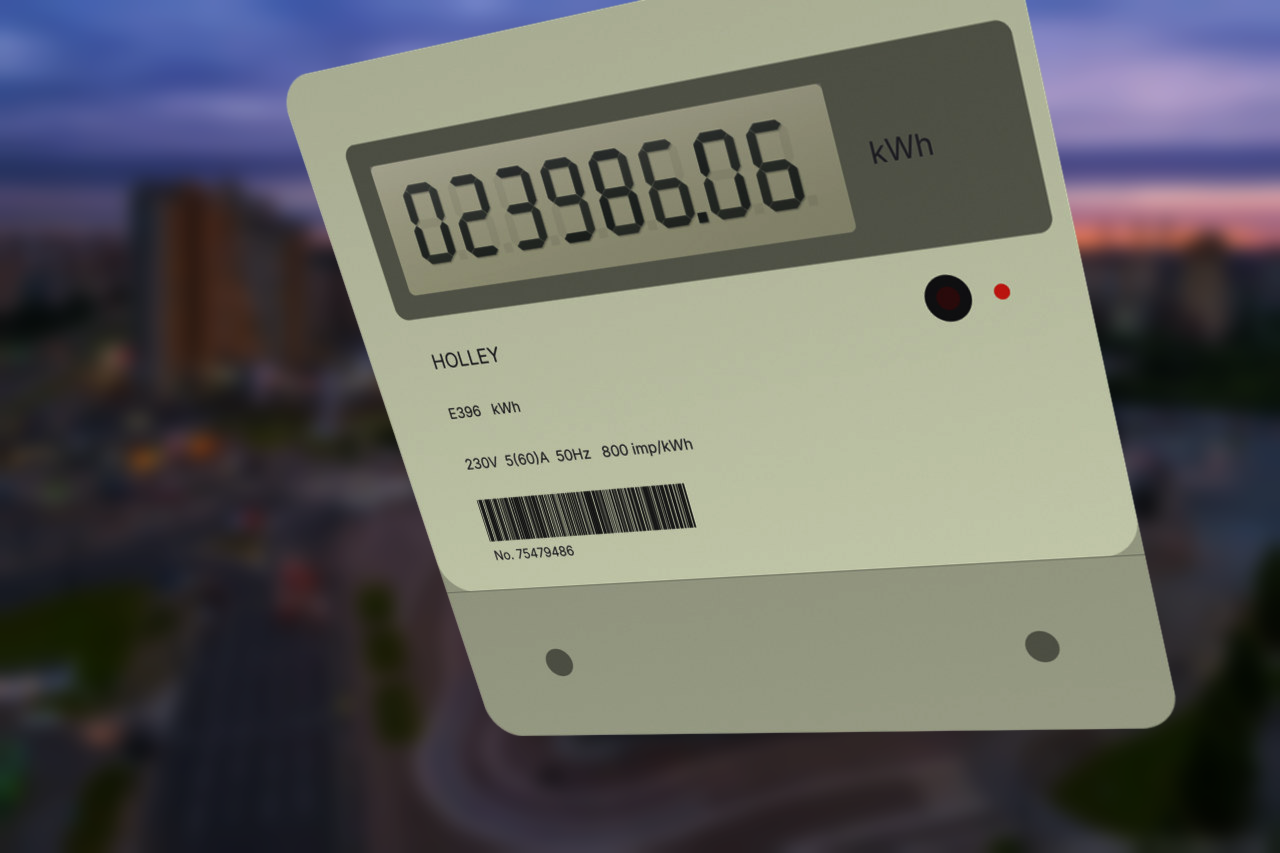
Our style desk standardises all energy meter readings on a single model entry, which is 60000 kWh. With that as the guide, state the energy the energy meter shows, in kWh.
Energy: 23986.06 kWh
